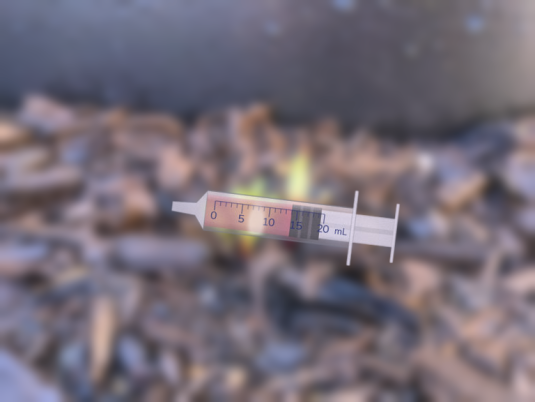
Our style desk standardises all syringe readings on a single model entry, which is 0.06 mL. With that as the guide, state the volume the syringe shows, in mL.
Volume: 14 mL
